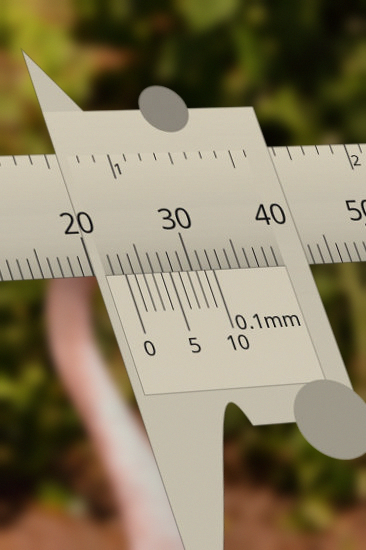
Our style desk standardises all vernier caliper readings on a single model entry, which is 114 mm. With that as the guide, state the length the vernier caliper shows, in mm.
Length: 23.2 mm
